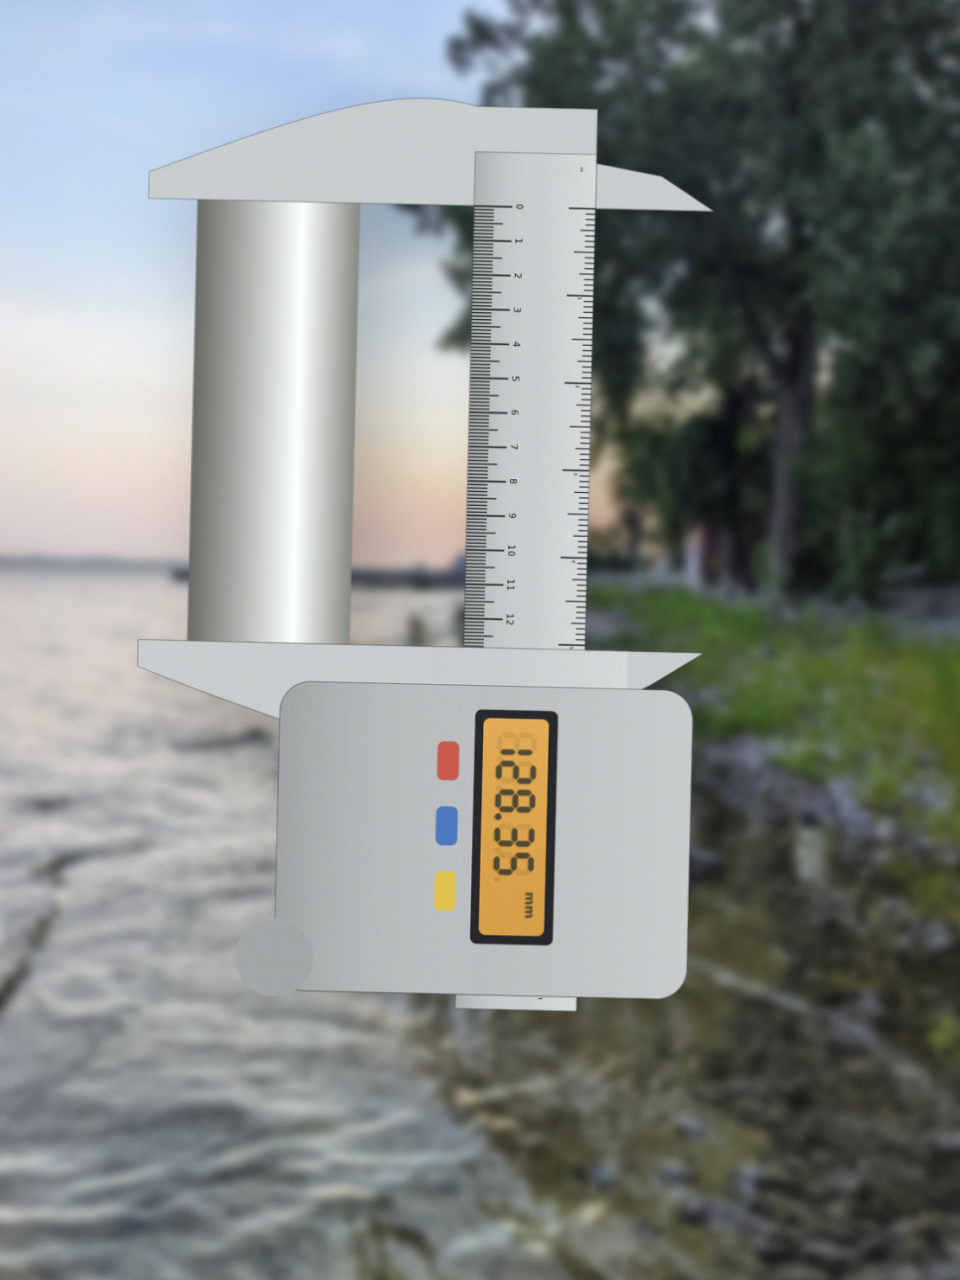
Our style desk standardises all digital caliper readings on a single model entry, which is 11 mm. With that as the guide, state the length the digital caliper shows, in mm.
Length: 128.35 mm
